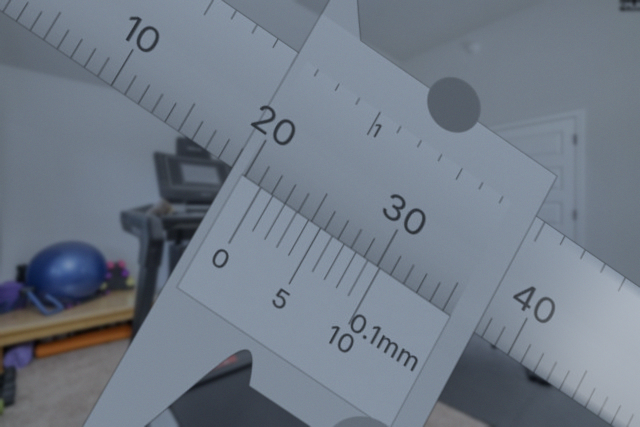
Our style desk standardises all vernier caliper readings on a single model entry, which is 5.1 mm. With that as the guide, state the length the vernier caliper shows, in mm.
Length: 21.2 mm
